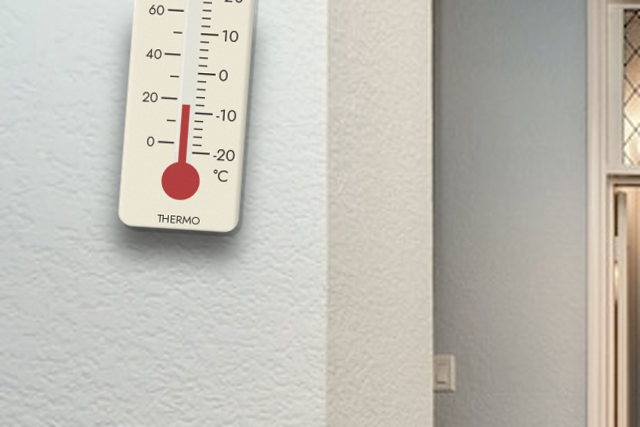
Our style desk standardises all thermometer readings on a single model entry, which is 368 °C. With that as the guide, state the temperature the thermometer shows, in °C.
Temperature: -8 °C
